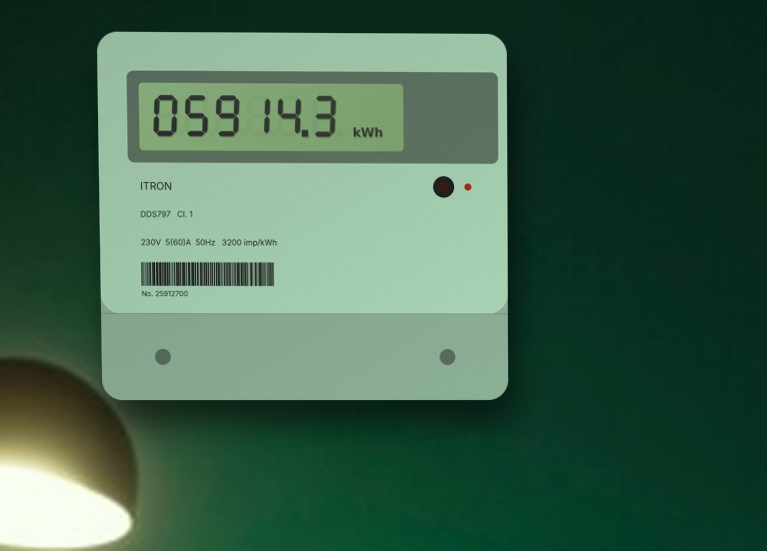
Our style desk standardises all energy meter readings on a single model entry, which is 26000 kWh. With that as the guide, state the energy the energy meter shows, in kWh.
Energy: 5914.3 kWh
